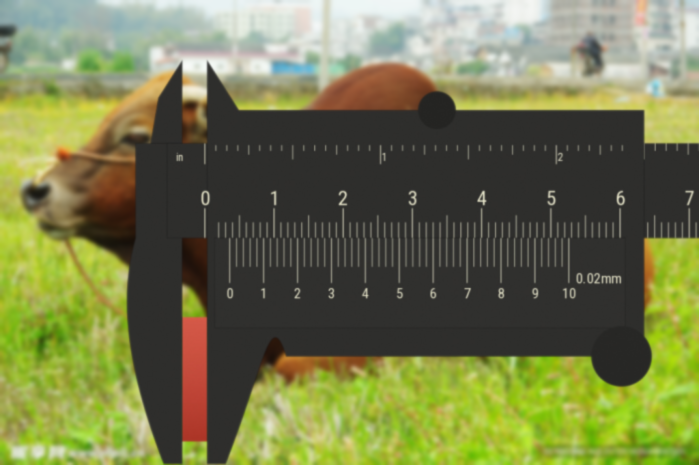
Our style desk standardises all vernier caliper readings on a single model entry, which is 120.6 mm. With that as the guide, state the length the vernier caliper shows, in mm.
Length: 3.6 mm
